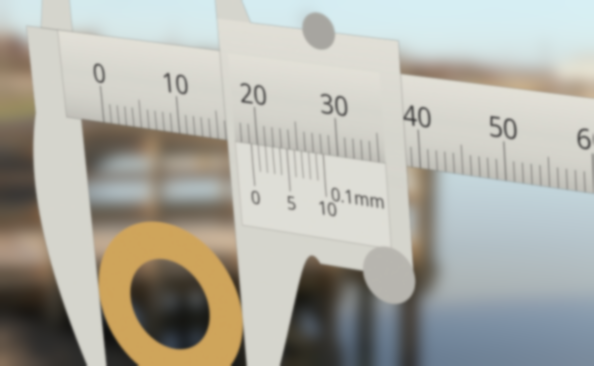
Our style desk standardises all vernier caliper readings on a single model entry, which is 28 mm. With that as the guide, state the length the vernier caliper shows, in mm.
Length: 19.2 mm
